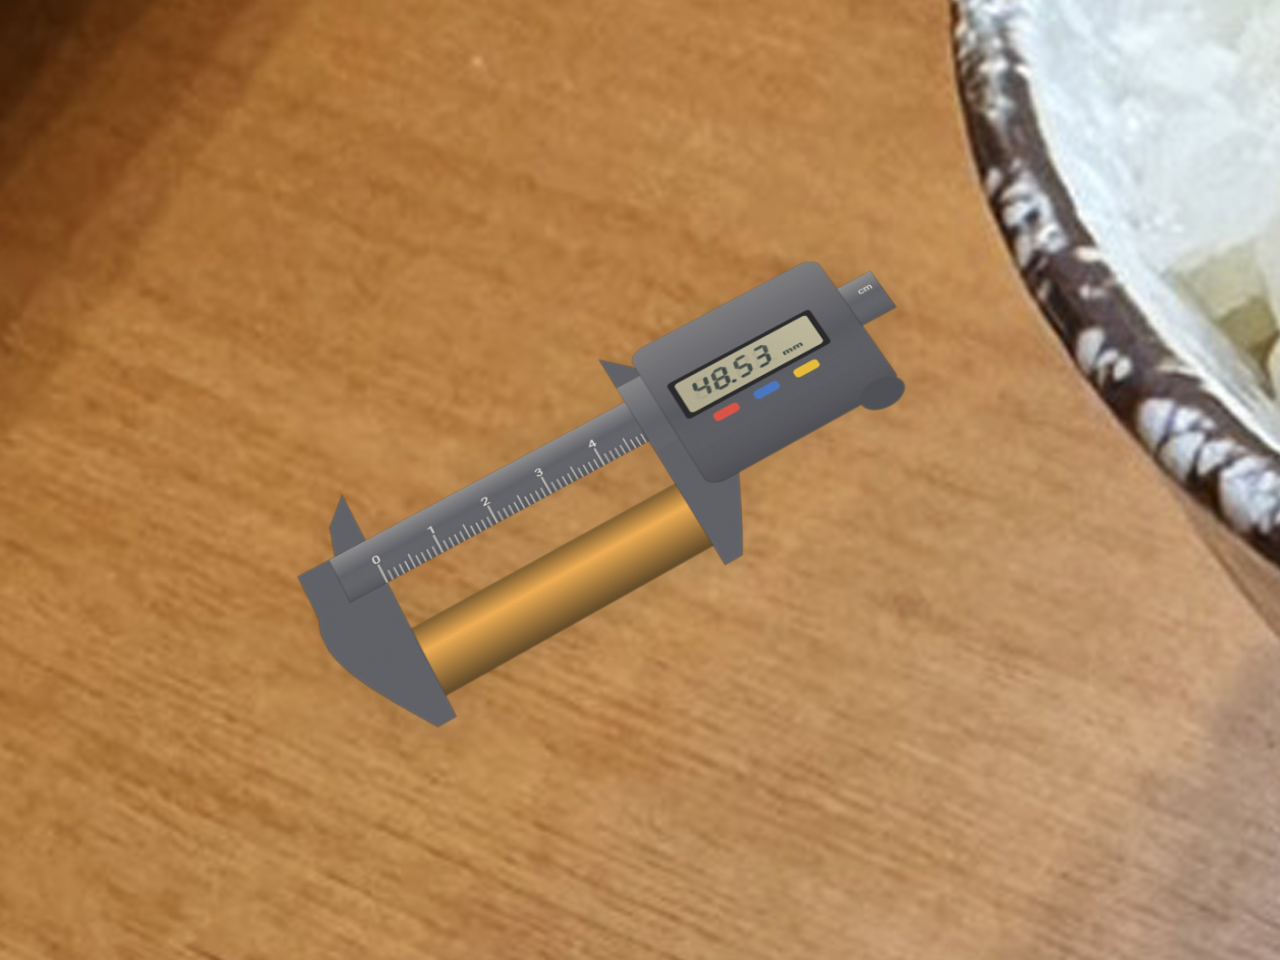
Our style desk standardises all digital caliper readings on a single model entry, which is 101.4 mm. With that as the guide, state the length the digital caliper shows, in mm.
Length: 48.53 mm
